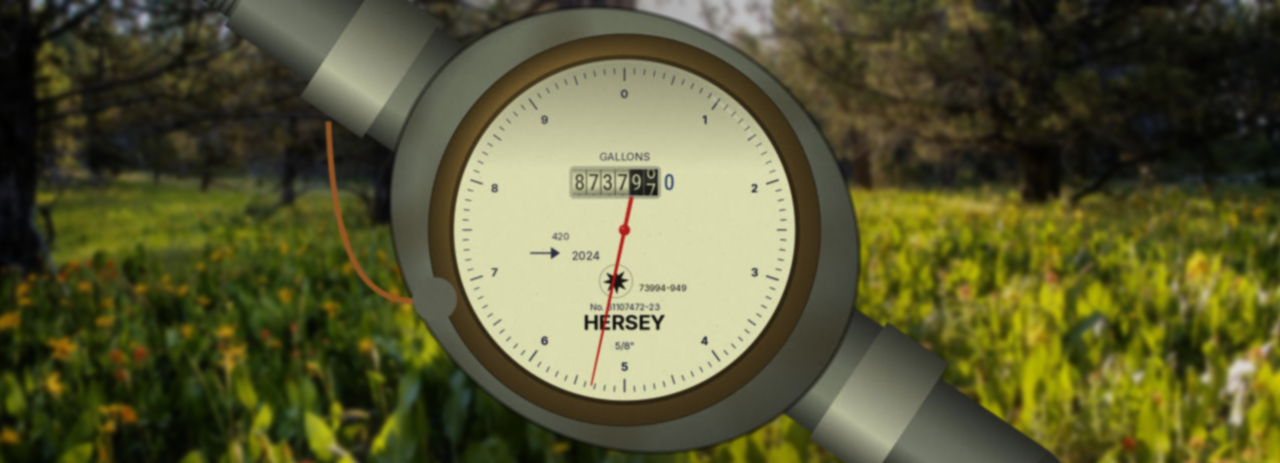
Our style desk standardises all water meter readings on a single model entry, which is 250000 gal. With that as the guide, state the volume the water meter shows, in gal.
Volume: 8737965.3 gal
